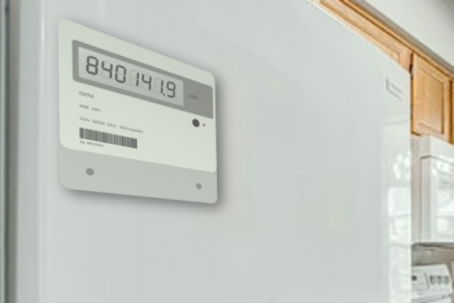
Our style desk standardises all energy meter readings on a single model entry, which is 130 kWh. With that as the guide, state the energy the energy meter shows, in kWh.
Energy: 840141.9 kWh
